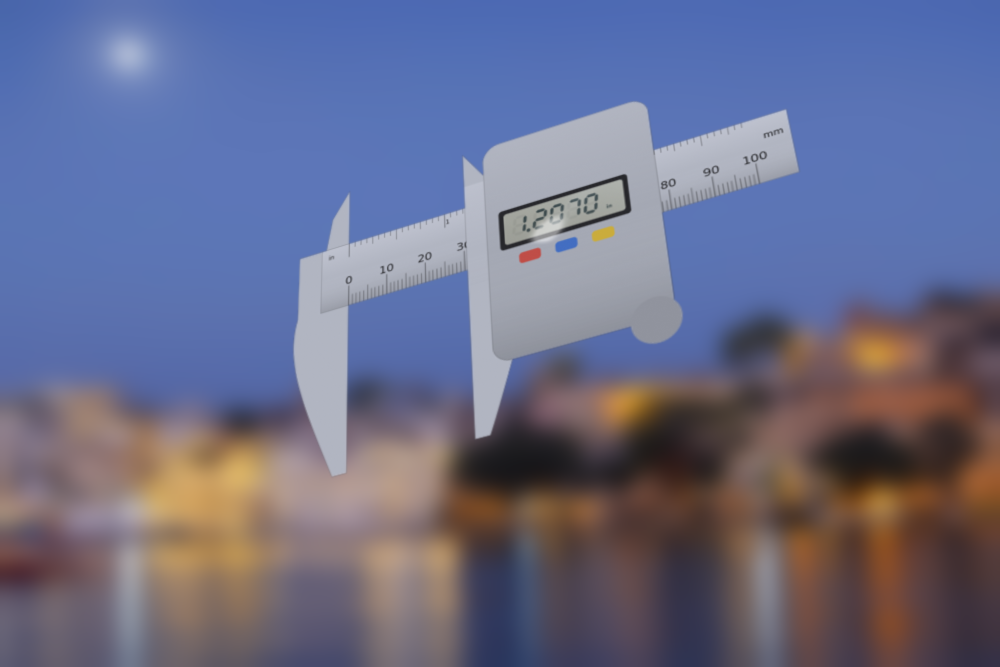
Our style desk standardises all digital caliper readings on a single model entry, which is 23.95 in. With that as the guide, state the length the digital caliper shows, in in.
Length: 1.2070 in
